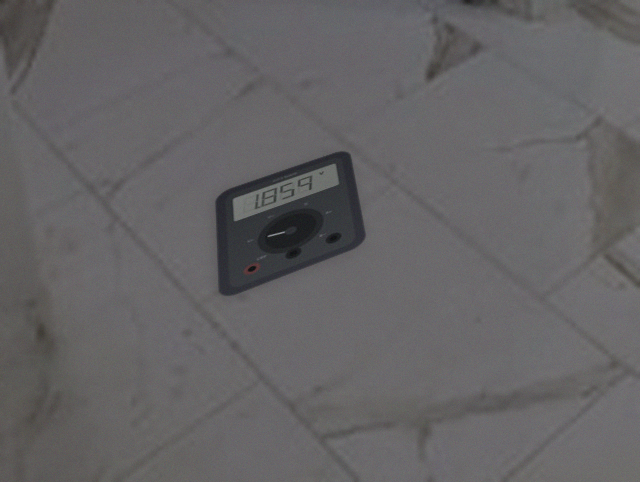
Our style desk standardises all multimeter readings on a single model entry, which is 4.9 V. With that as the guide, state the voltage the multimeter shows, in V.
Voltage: 1.859 V
